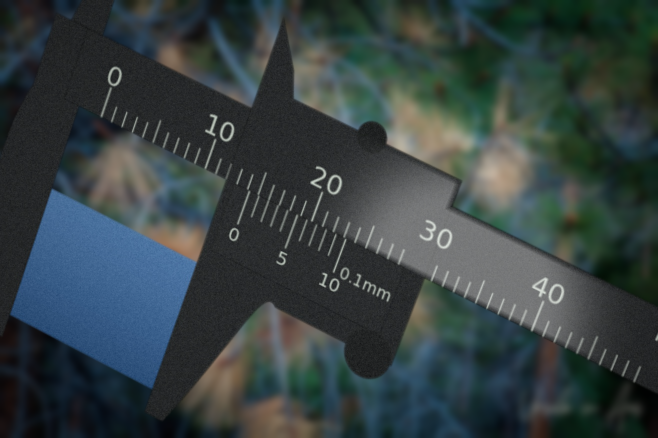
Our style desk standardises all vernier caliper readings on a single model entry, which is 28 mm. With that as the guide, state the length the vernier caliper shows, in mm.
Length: 14.2 mm
